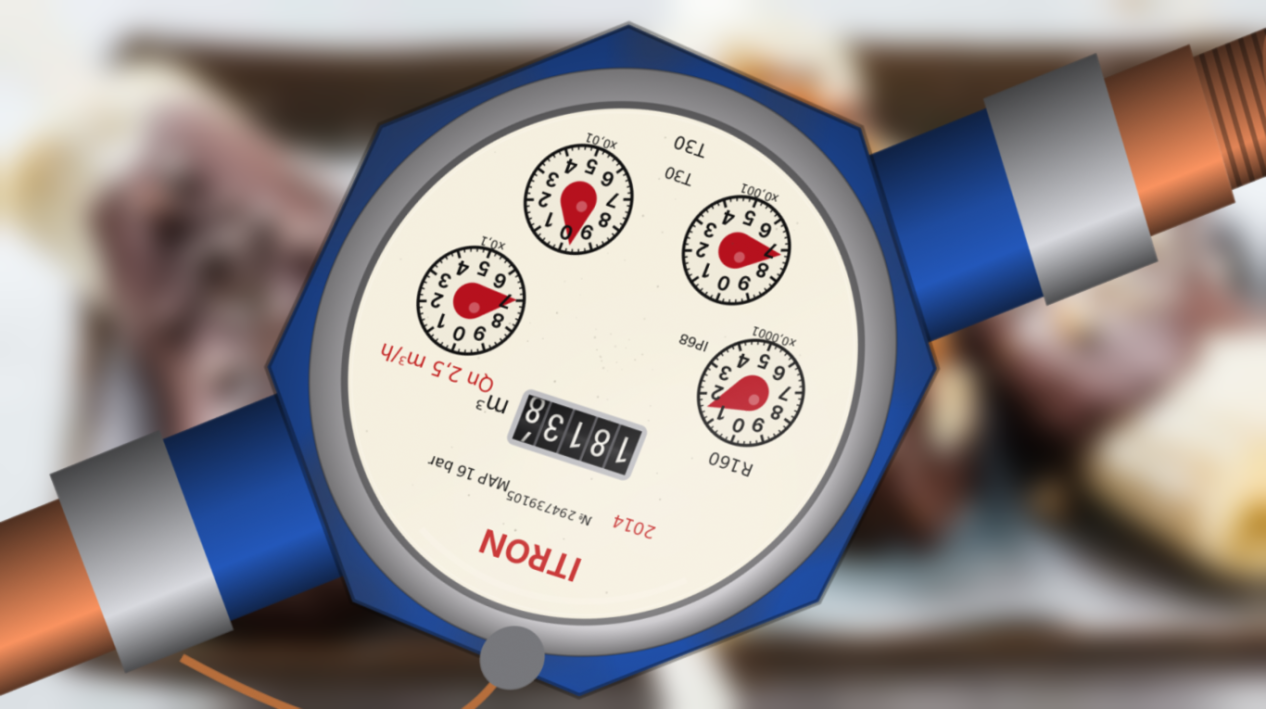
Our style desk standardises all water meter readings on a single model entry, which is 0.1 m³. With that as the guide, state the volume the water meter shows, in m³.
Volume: 18137.6971 m³
